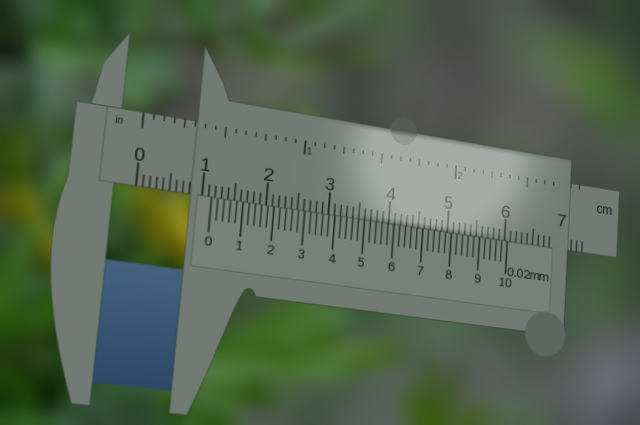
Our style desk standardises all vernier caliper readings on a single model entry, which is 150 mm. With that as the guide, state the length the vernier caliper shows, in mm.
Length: 11.5 mm
